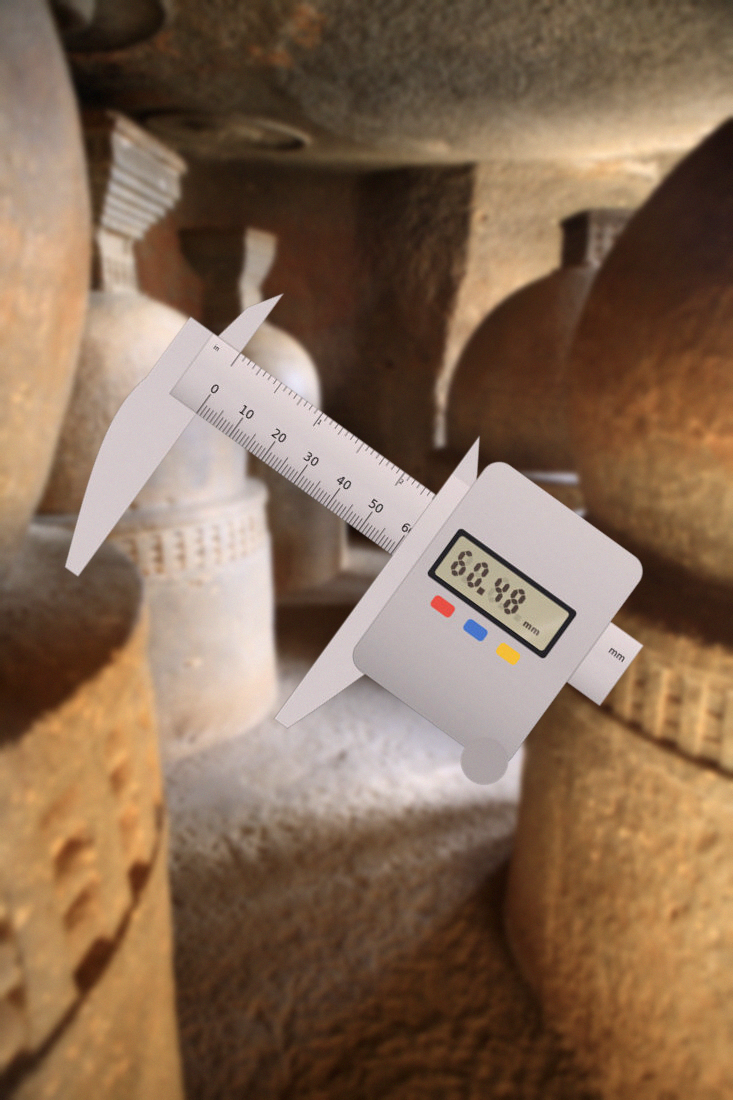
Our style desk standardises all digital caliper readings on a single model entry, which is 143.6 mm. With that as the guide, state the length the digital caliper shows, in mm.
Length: 60.48 mm
